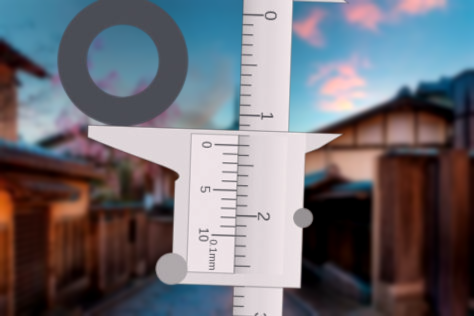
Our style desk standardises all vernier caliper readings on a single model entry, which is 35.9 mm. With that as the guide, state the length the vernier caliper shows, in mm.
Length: 13.0 mm
